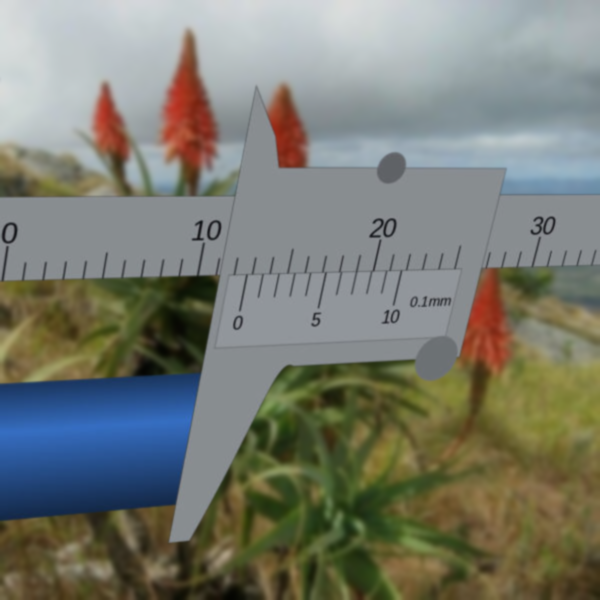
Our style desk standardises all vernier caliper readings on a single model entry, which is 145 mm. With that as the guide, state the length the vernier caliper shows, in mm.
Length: 12.7 mm
